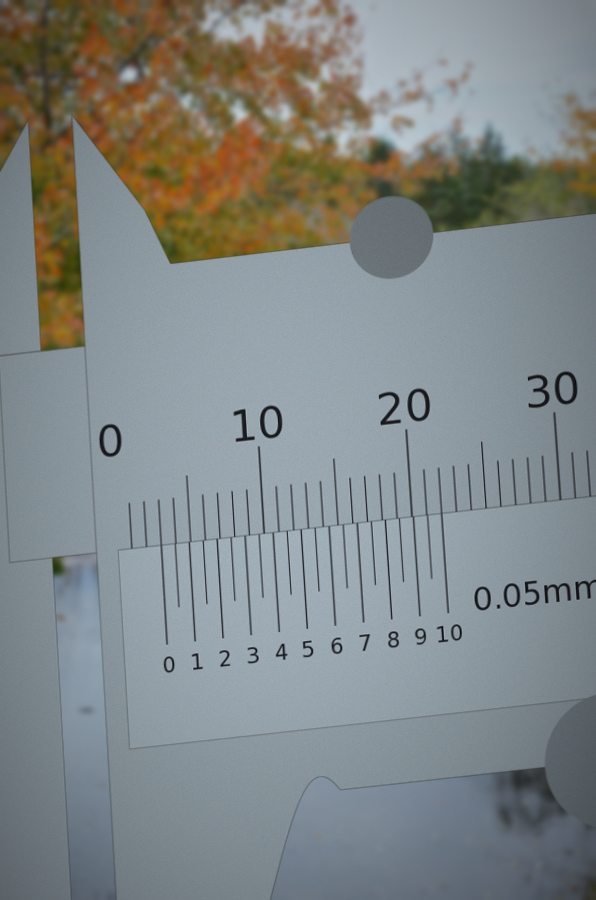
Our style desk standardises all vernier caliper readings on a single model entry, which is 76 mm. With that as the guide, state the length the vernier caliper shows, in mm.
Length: 3.0 mm
